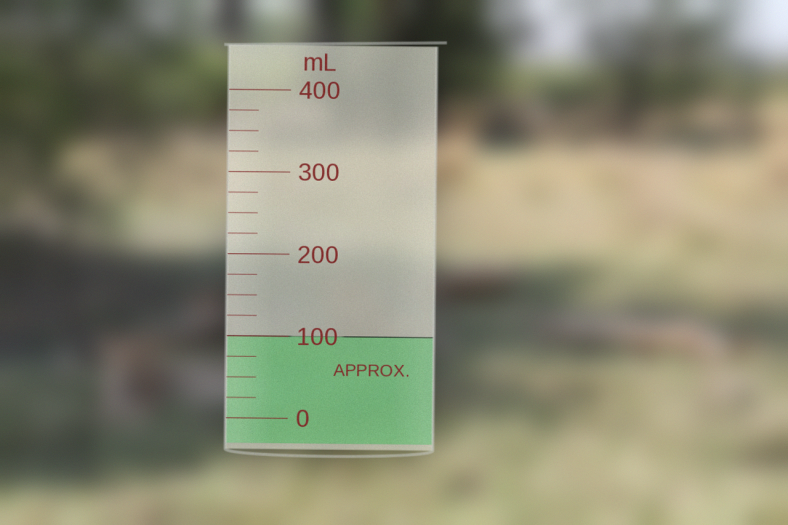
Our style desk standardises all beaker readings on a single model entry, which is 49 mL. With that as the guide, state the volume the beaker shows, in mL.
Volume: 100 mL
